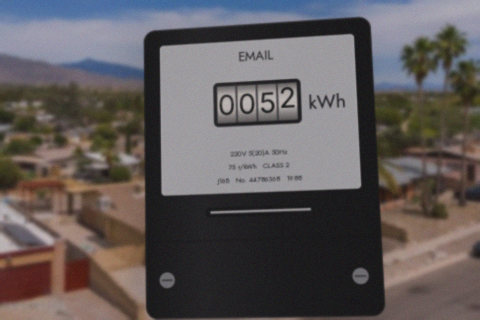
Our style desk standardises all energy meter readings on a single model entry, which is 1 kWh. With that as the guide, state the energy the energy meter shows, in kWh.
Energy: 52 kWh
